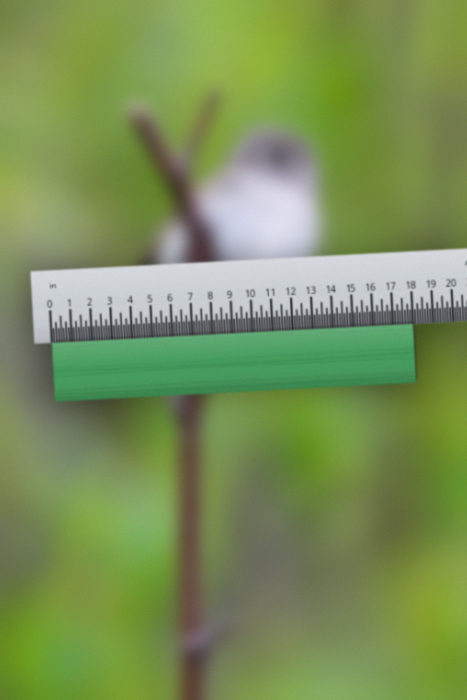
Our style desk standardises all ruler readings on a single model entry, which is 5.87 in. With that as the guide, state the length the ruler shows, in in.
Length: 18 in
